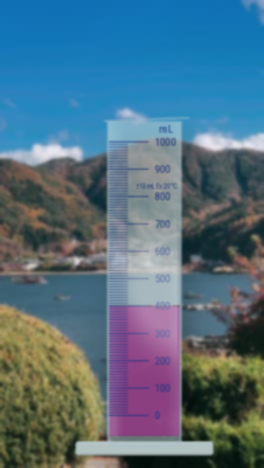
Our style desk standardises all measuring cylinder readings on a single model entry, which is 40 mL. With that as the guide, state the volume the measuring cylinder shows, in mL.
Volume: 400 mL
